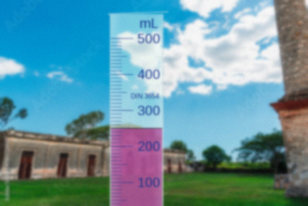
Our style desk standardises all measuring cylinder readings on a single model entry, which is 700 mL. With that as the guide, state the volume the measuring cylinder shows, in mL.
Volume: 250 mL
